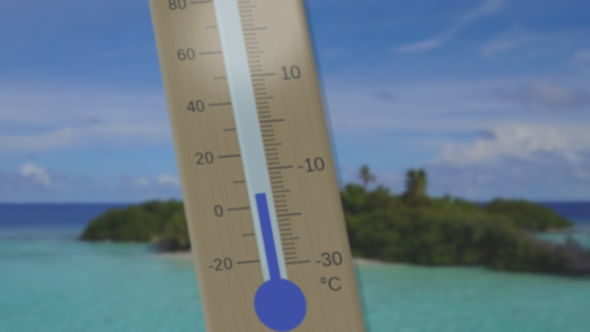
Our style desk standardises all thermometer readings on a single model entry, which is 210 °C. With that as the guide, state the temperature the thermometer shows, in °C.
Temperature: -15 °C
